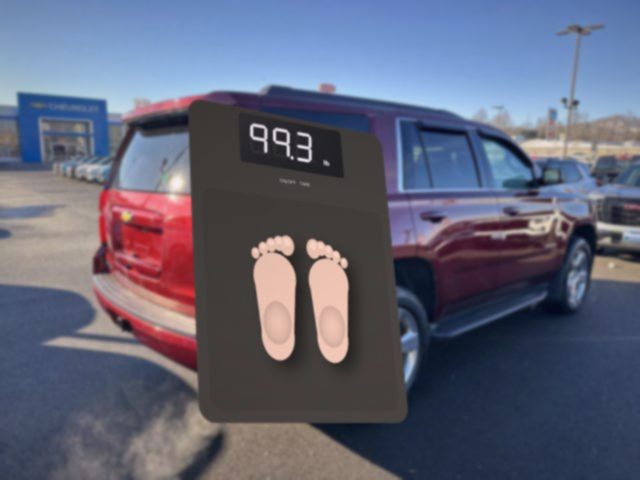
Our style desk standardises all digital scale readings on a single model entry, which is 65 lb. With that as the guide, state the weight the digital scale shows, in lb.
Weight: 99.3 lb
